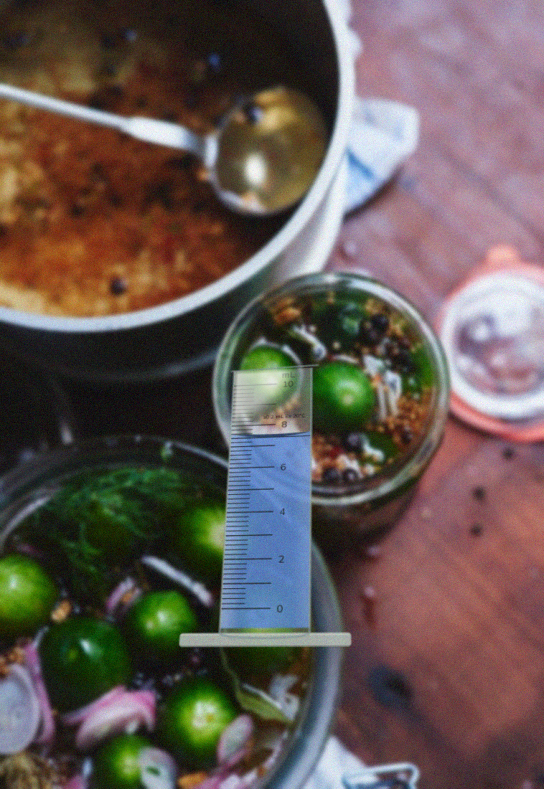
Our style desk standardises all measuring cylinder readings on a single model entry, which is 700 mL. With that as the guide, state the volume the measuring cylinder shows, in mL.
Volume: 7.4 mL
